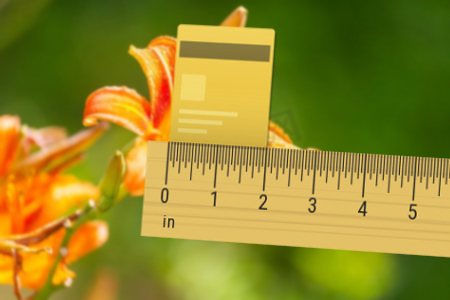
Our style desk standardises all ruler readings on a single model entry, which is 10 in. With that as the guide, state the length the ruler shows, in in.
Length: 2 in
